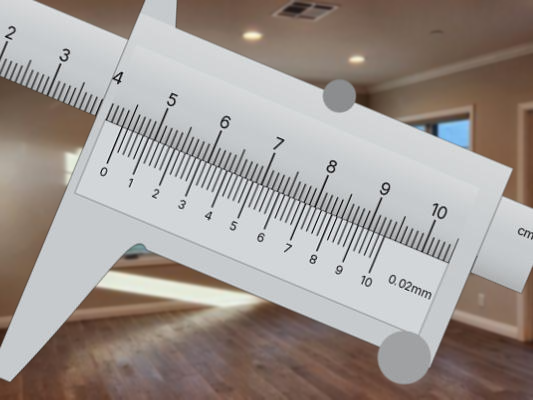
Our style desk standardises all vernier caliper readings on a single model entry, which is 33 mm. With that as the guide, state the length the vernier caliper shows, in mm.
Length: 44.0 mm
